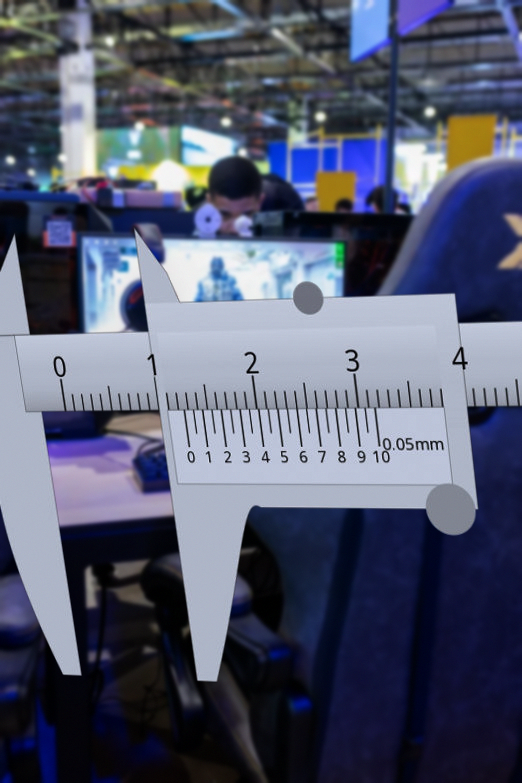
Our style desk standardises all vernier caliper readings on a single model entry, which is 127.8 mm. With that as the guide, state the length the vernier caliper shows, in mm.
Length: 12.6 mm
